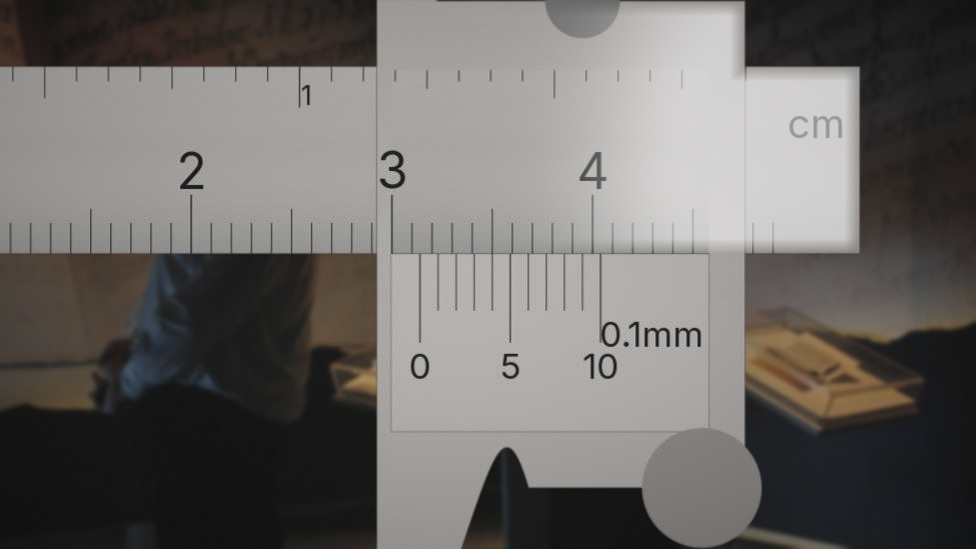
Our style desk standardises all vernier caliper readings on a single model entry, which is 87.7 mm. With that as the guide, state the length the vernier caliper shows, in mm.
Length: 31.4 mm
